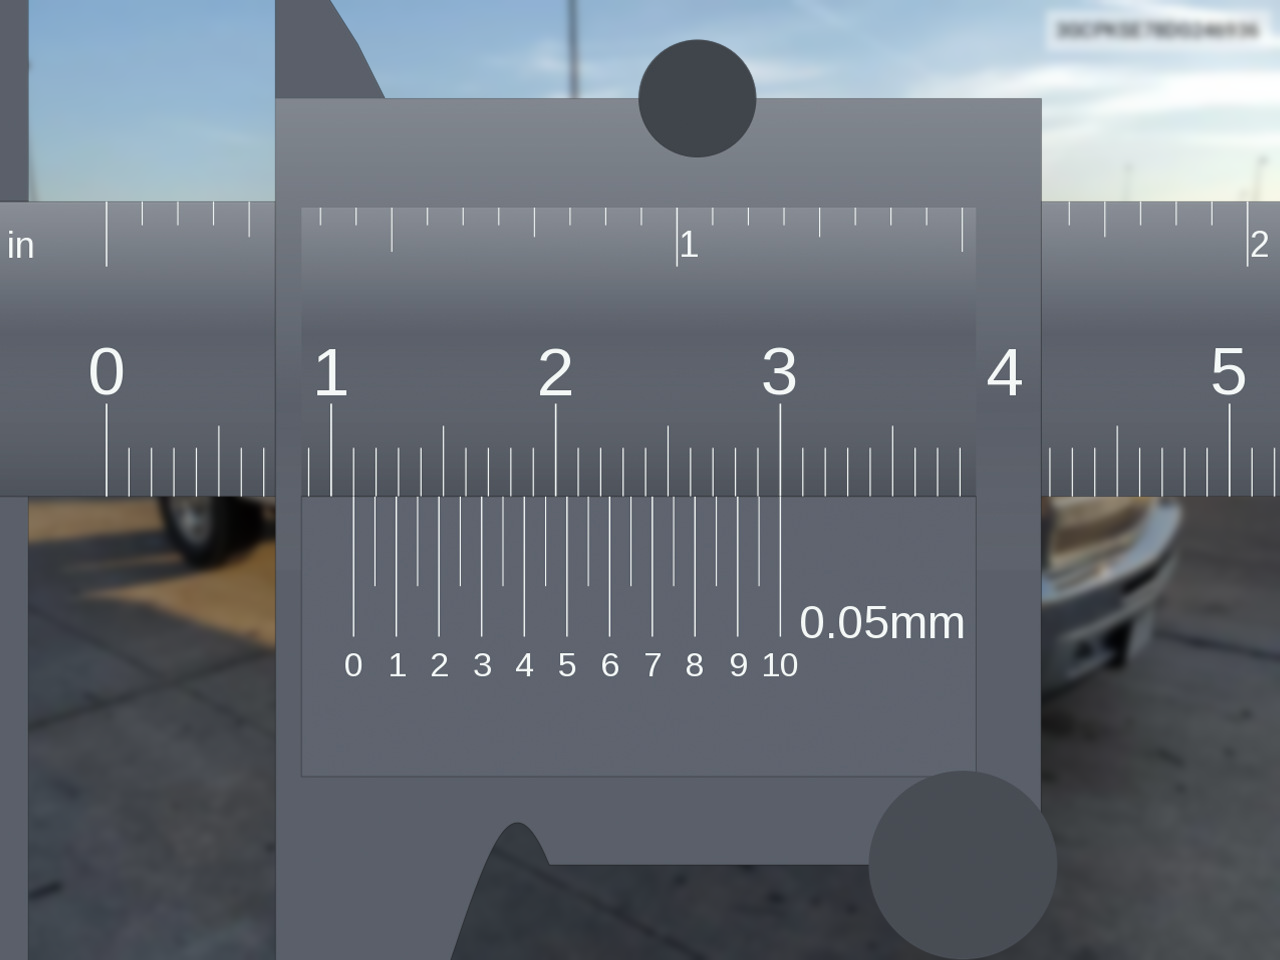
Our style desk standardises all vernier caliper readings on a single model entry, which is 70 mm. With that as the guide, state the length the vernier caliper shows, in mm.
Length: 11.0 mm
